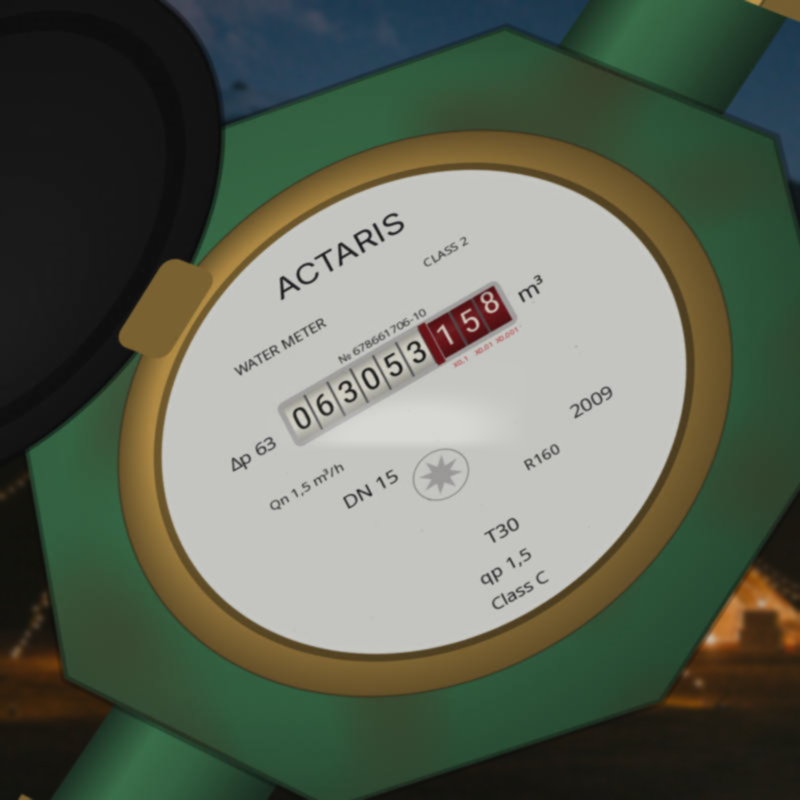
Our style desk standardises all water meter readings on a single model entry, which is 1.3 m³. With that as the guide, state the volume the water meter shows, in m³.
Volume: 63053.158 m³
